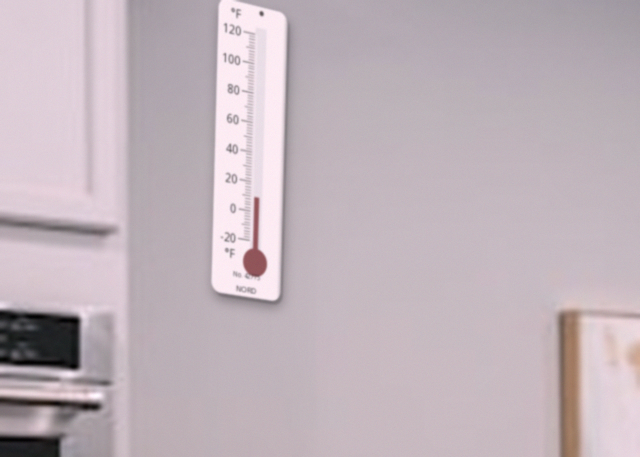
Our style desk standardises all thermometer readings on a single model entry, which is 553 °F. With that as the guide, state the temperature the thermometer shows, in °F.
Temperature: 10 °F
